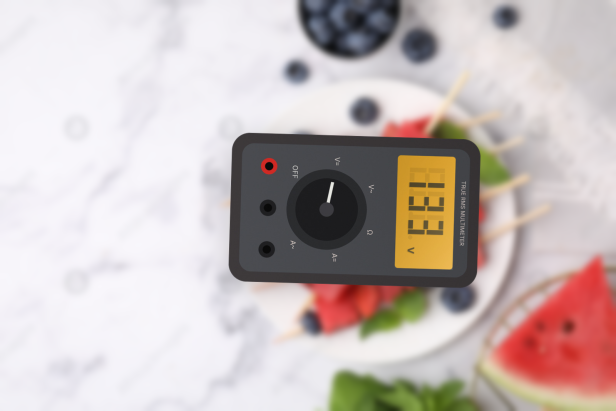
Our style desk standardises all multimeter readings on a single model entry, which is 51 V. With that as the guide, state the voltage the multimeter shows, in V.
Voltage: 133 V
